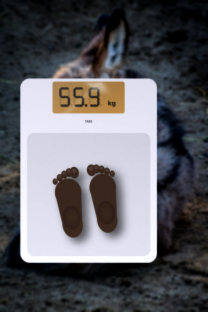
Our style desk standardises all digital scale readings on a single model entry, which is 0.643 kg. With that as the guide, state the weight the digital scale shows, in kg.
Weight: 55.9 kg
